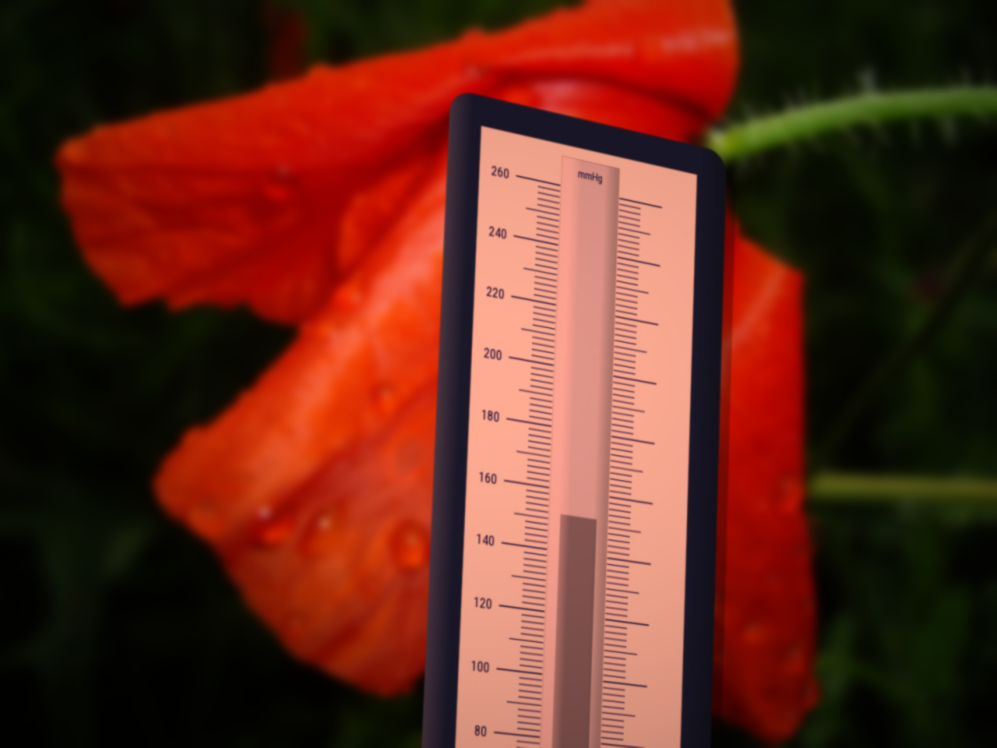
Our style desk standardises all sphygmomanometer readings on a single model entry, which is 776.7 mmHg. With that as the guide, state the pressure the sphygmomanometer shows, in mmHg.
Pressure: 152 mmHg
